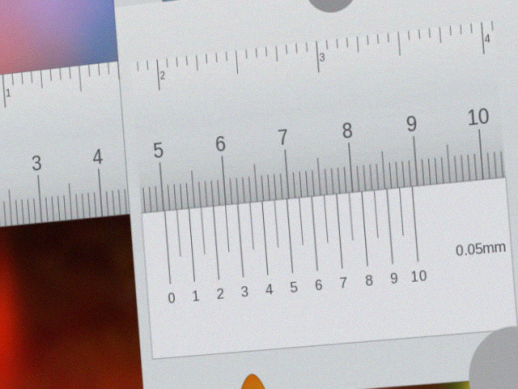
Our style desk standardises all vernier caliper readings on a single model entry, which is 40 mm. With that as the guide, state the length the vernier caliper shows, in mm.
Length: 50.2 mm
